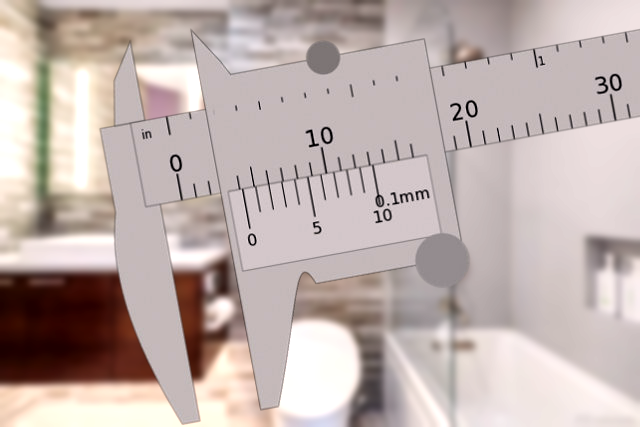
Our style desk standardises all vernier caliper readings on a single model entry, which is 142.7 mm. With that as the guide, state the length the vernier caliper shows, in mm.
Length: 4.2 mm
